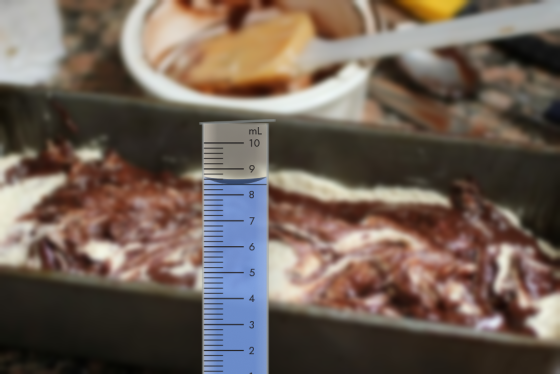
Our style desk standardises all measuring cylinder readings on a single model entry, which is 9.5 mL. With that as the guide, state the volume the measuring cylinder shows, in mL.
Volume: 8.4 mL
